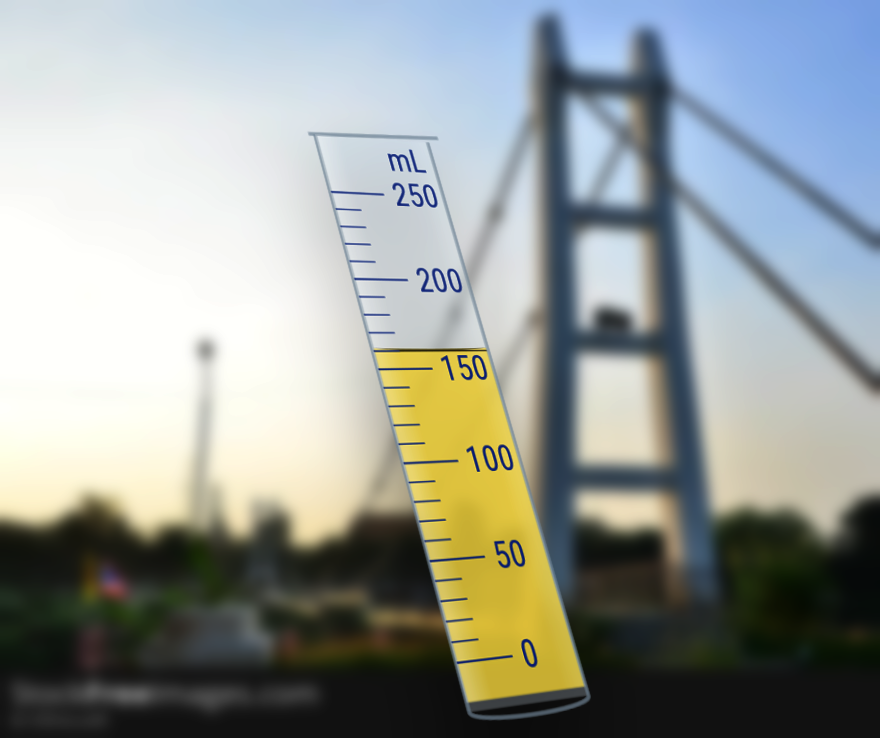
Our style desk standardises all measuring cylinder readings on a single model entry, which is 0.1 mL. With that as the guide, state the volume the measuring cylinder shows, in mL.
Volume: 160 mL
